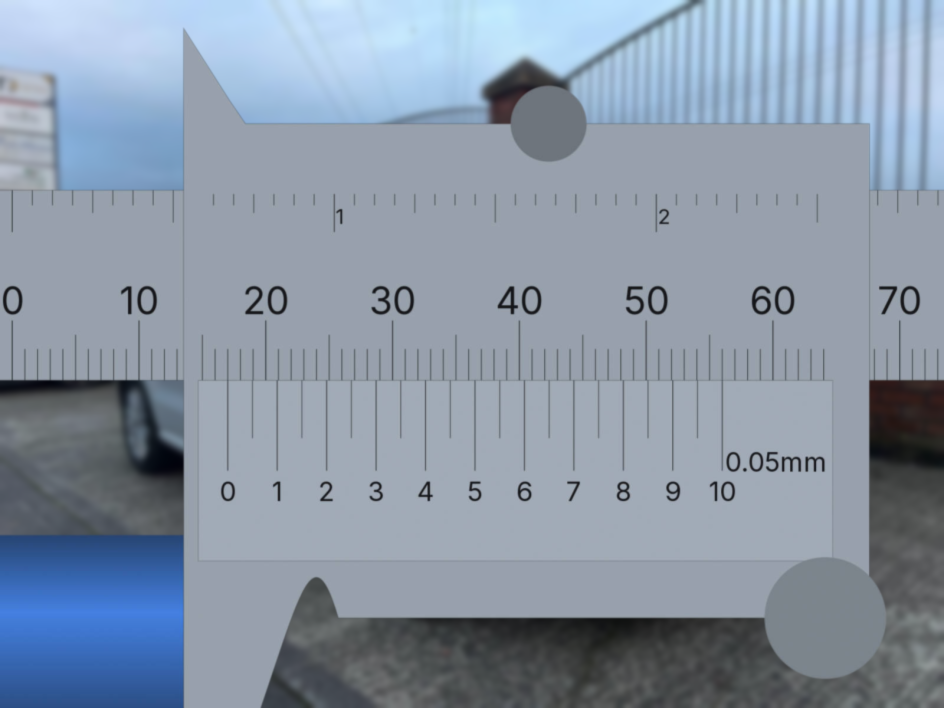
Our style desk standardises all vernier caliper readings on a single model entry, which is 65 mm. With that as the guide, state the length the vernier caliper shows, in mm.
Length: 17.0 mm
